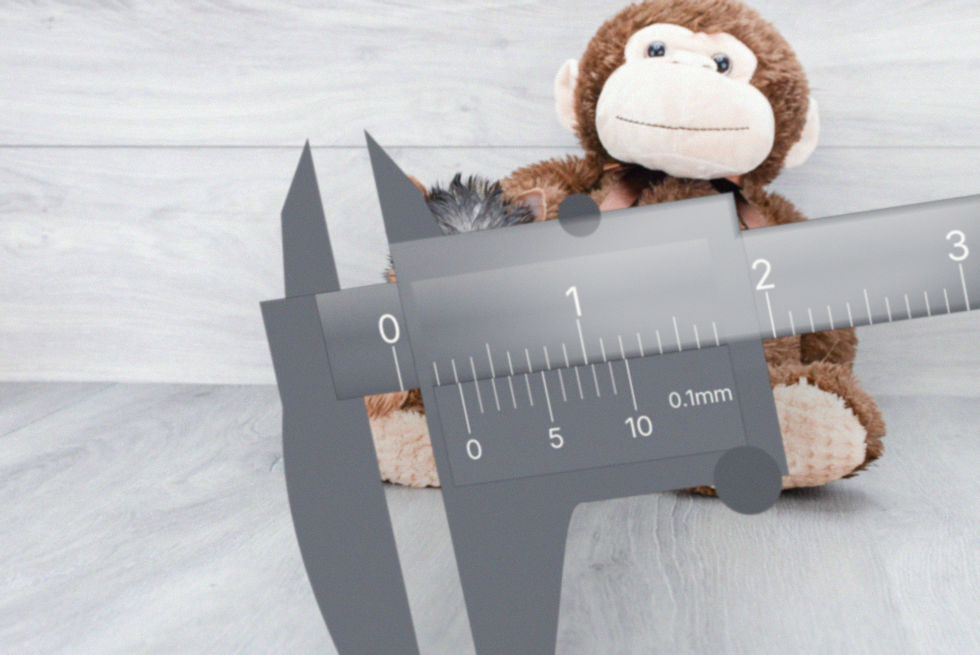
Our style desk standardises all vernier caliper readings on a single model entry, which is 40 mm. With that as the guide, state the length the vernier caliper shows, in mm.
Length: 3.1 mm
